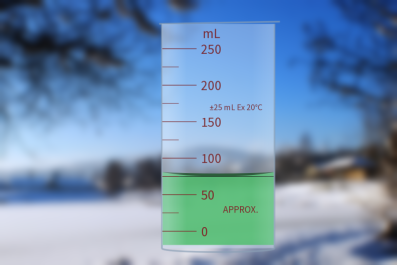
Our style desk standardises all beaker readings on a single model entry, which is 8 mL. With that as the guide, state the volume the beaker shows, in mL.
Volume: 75 mL
